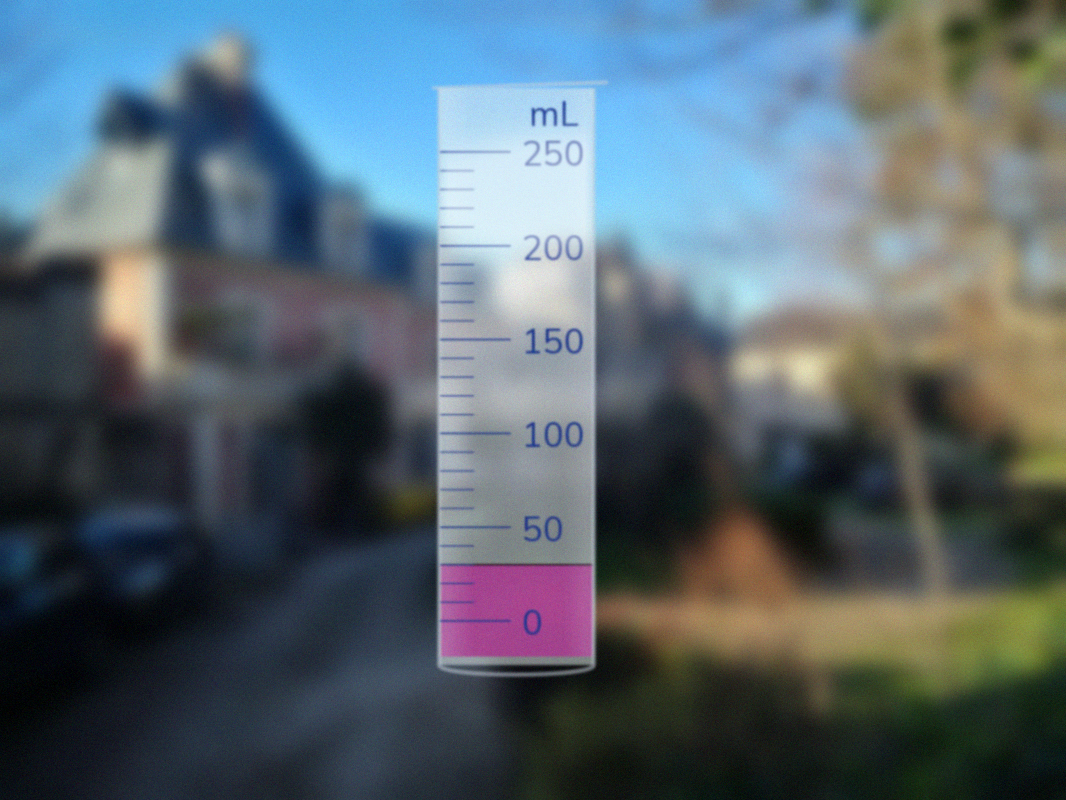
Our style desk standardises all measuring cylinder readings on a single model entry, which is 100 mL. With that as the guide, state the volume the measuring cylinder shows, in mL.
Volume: 30 mL
